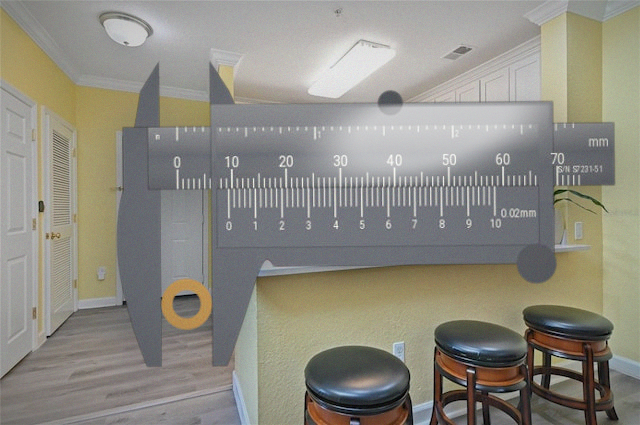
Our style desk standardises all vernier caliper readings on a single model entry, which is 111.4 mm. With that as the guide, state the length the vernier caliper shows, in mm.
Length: 9.4 mm
